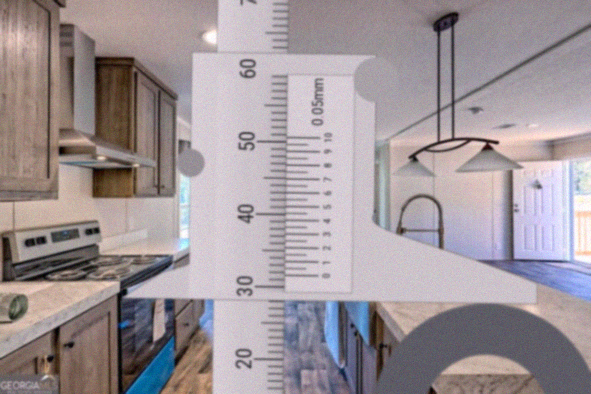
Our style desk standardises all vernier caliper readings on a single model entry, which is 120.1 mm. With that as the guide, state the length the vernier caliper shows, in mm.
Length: 31.6 mm
